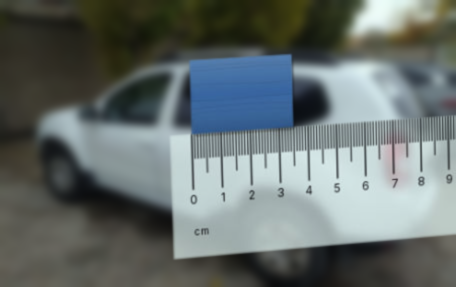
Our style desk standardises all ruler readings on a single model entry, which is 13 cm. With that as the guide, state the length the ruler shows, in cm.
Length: 3.5 cm
